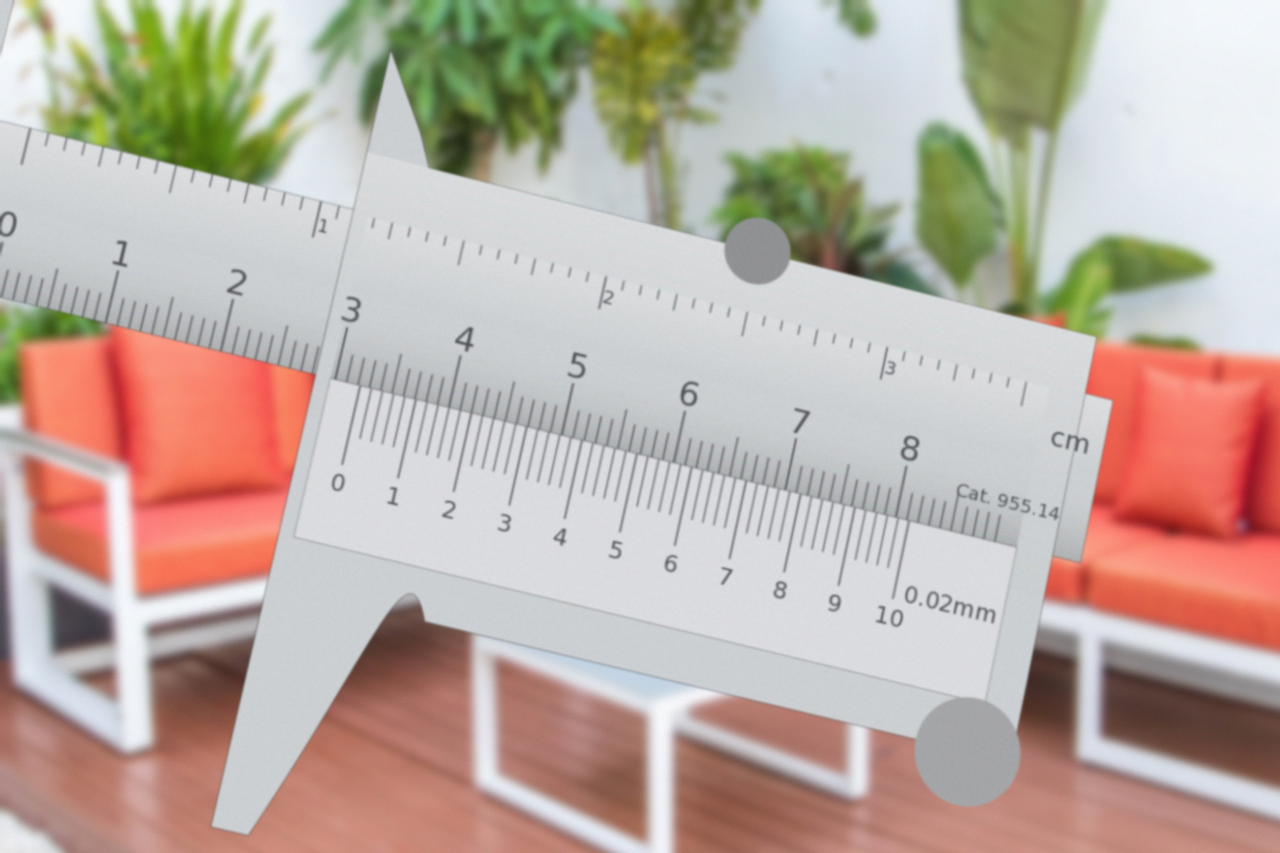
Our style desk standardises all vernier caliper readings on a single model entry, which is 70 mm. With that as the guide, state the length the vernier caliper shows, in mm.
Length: 32.2 mm
